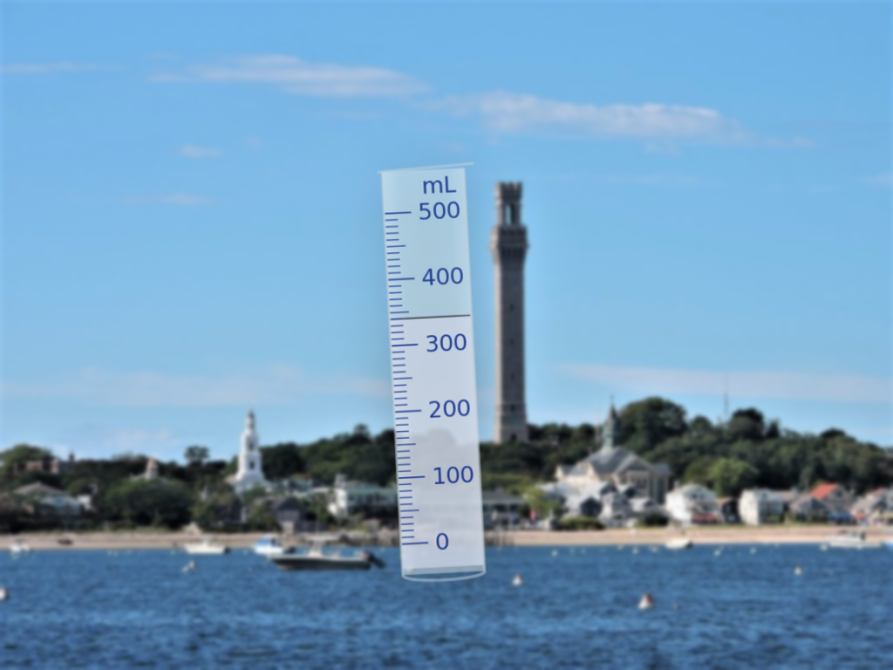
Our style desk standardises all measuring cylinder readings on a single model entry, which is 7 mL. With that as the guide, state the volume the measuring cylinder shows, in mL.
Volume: 340 mL
